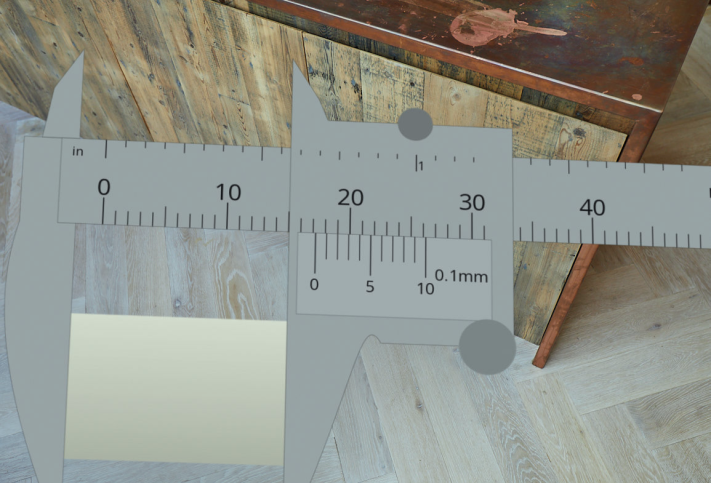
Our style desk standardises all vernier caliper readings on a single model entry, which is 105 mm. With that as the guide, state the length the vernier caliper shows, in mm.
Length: 17.2 mm
